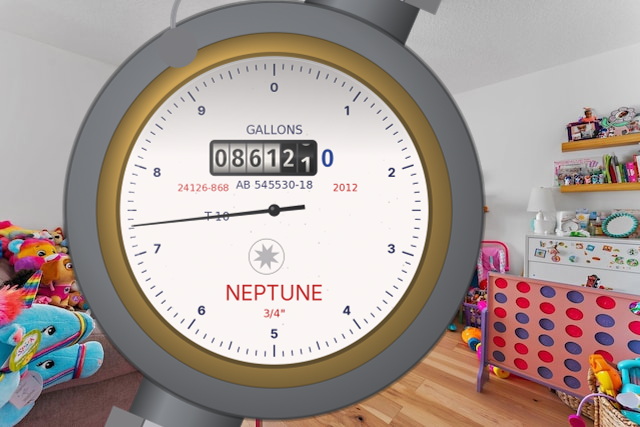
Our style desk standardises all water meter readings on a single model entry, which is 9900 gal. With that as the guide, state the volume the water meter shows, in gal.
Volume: 861207.3 gal
